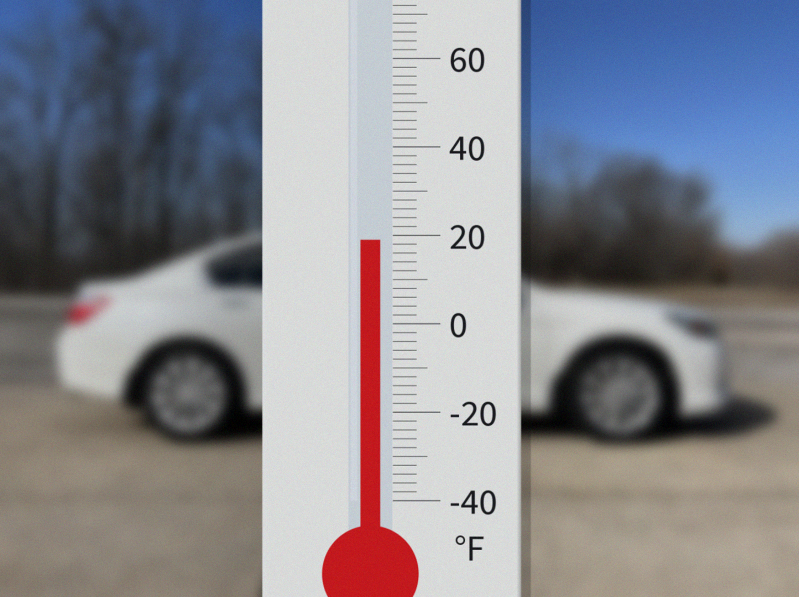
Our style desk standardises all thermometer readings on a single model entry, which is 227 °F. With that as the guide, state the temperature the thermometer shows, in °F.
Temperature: 19 °F
